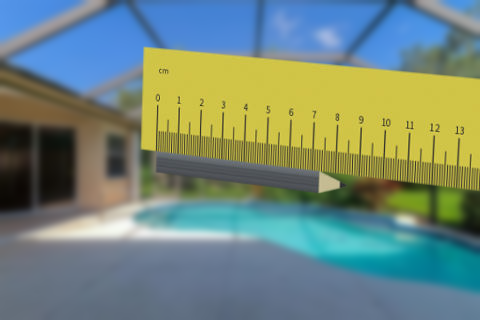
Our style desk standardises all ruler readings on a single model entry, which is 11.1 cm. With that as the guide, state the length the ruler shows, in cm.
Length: 8.5 cm
